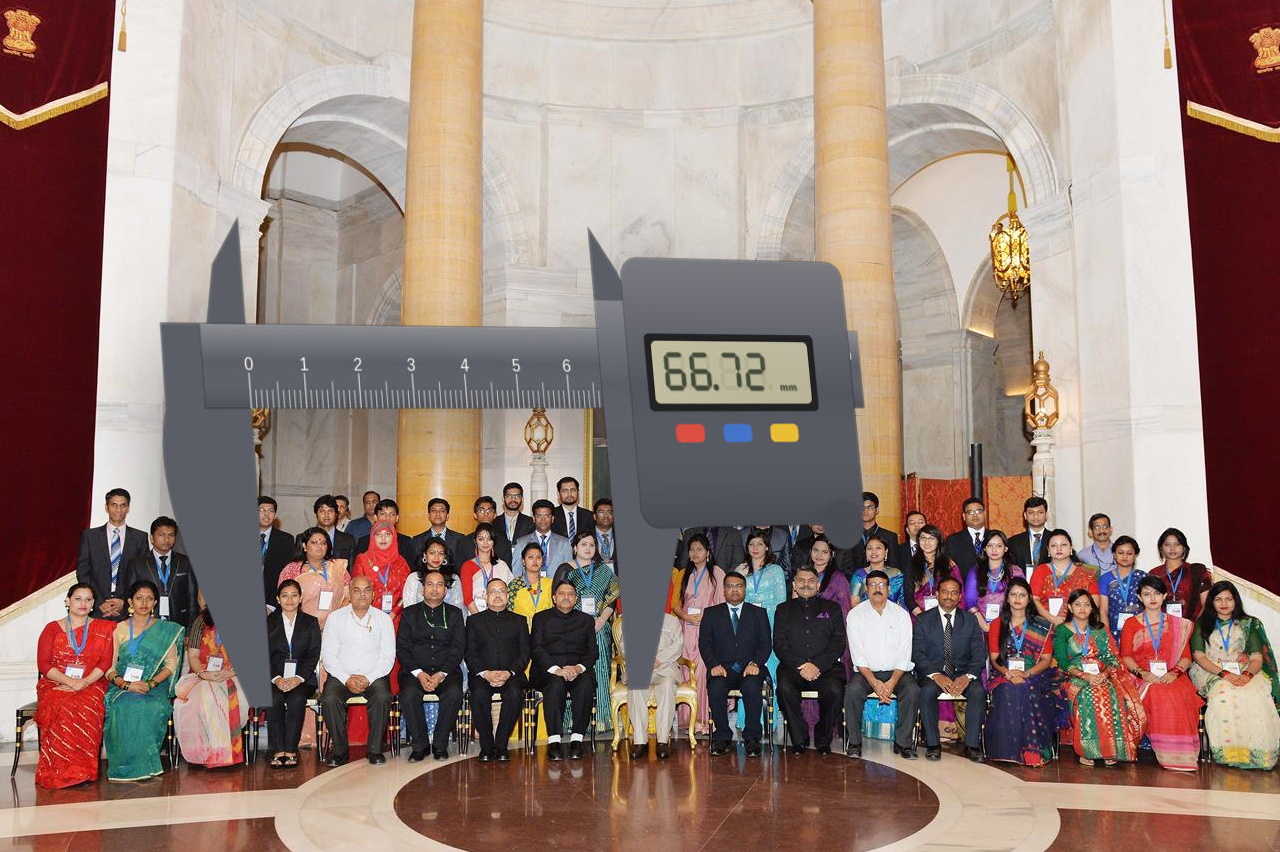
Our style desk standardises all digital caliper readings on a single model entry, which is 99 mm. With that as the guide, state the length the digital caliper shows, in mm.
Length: 66.72 mm
